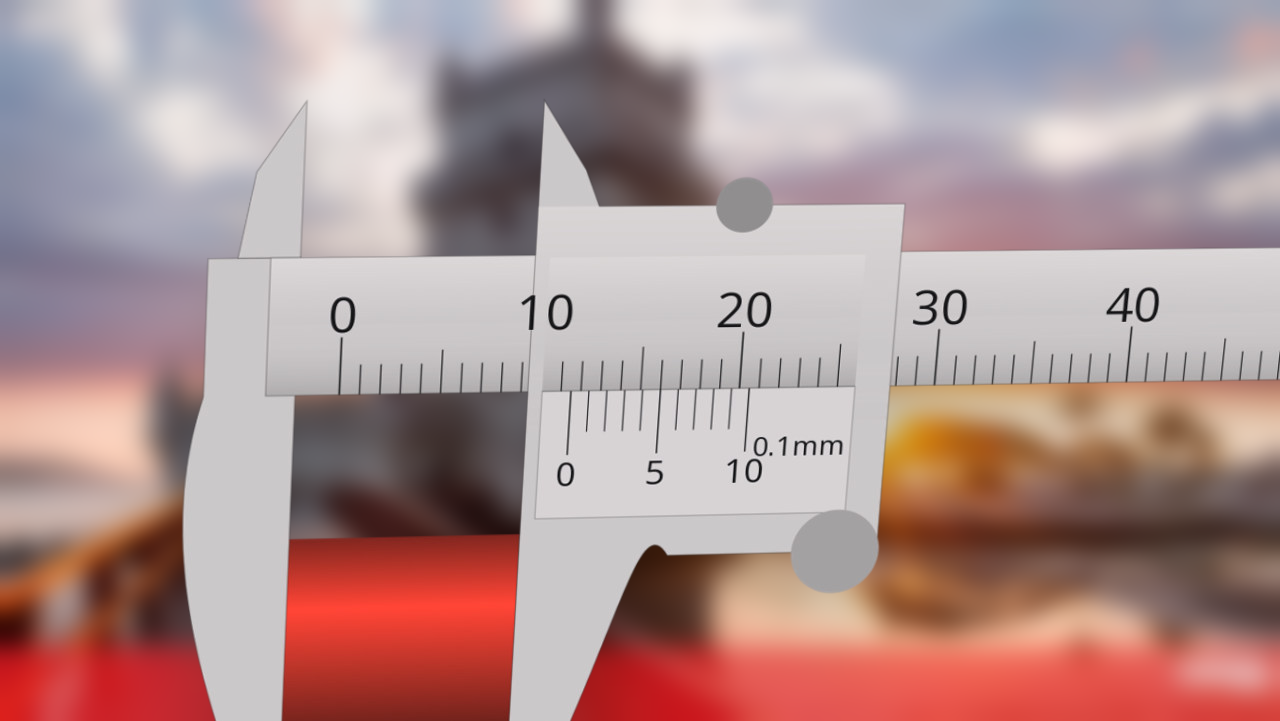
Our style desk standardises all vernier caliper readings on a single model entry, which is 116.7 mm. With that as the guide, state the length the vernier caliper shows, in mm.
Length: 11.5 mm
